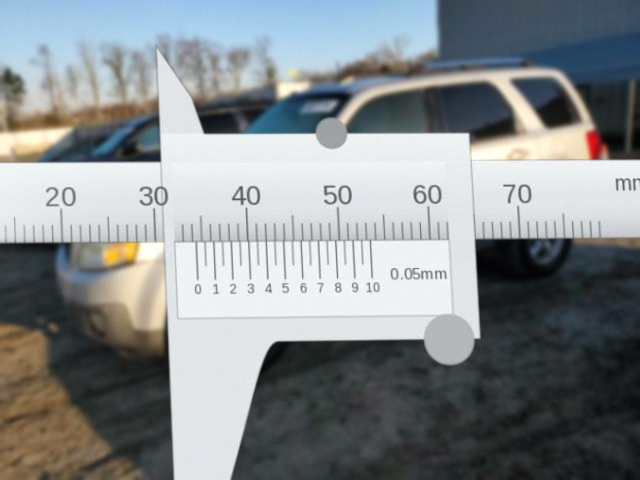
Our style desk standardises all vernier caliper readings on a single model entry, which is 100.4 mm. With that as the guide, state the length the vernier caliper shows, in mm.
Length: 34.4 mm
